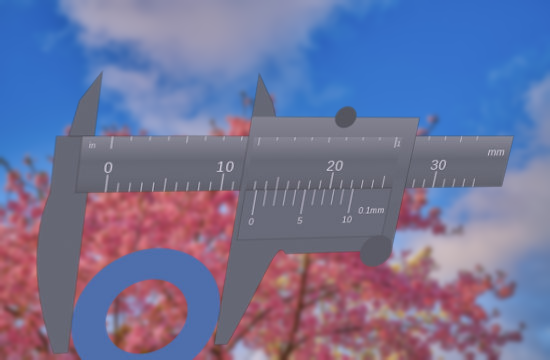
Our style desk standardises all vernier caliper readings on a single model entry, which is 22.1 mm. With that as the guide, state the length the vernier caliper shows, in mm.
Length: 13.2 mm
